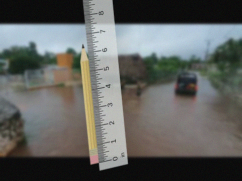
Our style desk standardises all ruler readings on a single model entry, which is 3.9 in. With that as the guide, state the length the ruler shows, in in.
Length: 6.5 in
